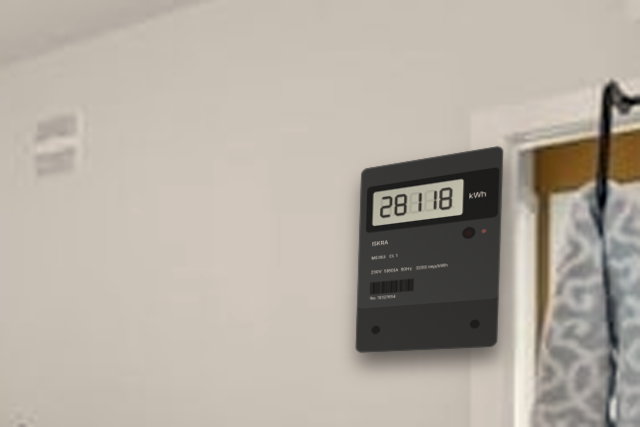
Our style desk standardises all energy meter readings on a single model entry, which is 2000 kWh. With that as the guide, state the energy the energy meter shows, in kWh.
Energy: 28118 kWh
